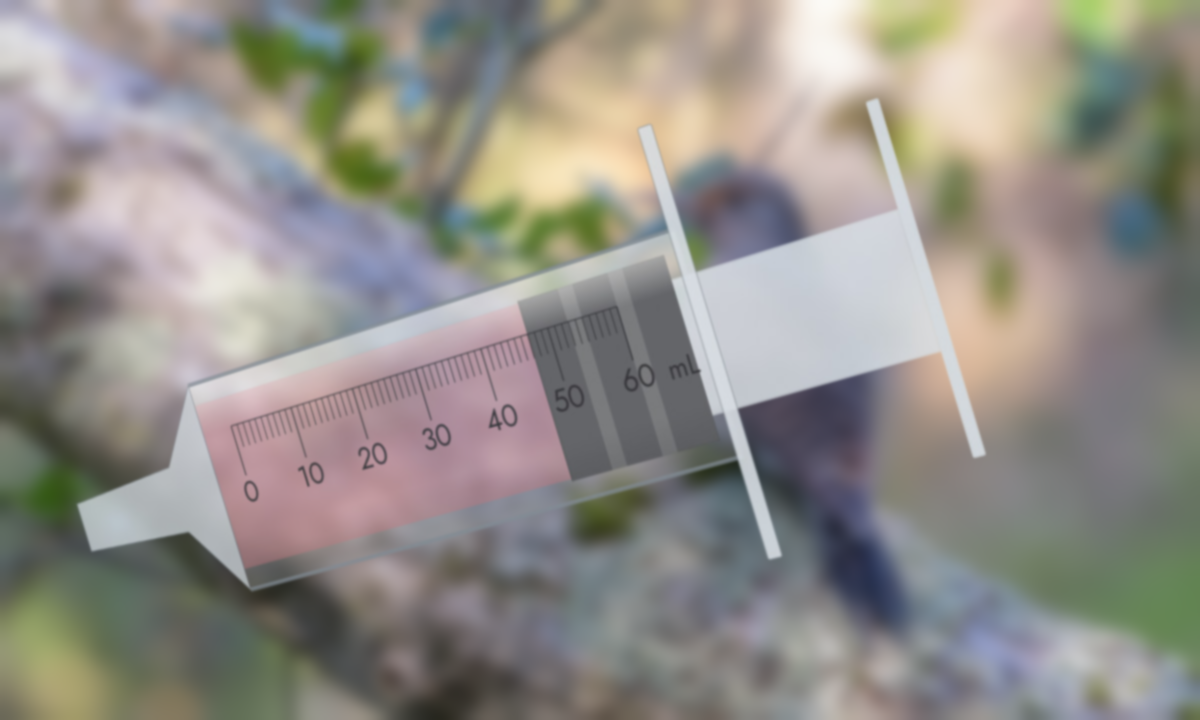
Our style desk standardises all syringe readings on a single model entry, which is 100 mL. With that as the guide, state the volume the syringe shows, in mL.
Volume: 47 mL
